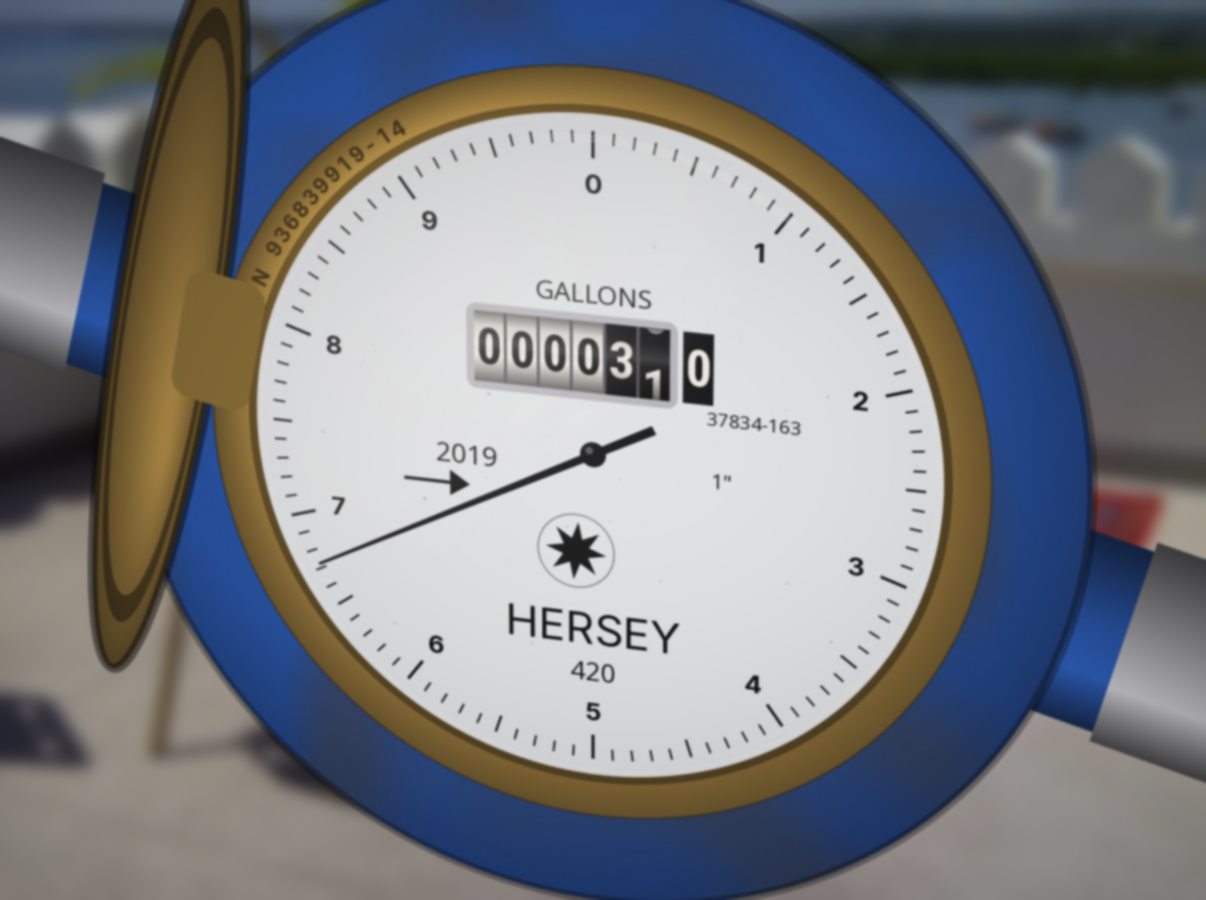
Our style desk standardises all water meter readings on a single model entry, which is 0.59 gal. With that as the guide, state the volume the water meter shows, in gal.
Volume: 306.7 gal
